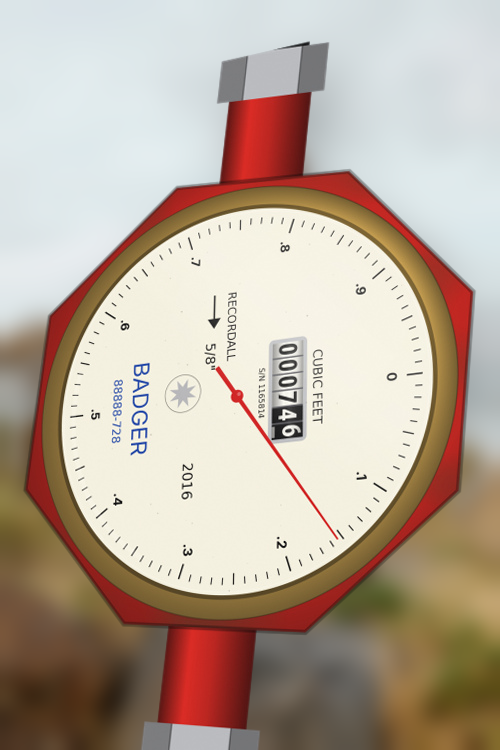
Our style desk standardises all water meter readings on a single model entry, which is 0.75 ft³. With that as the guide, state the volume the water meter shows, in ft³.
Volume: 746.15 ft³
